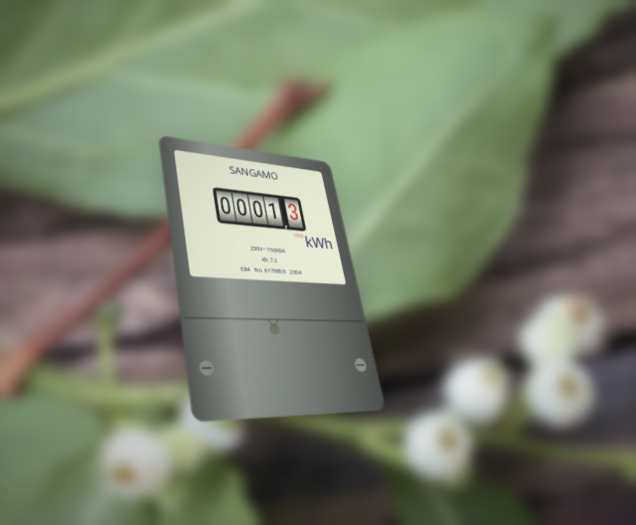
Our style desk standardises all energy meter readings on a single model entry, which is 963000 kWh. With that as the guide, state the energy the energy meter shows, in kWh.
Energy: 1.3 kWh
